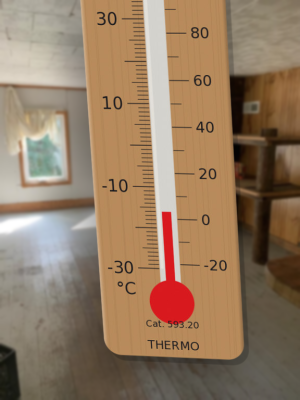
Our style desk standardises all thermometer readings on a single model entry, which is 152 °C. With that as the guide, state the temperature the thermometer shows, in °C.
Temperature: -16 °C
